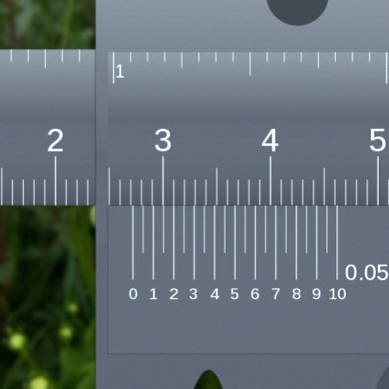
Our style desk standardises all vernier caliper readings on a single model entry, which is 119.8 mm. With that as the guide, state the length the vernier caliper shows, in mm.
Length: 27.2 mm
